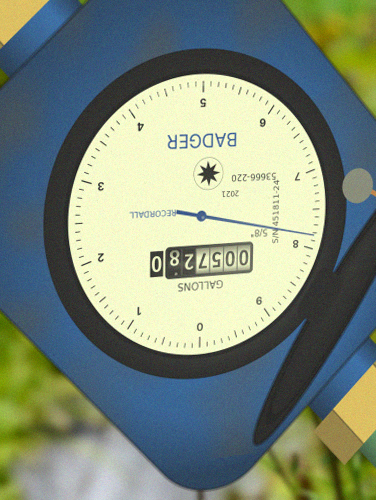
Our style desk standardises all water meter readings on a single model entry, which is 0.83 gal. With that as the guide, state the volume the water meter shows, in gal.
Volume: 57277.8 gal
